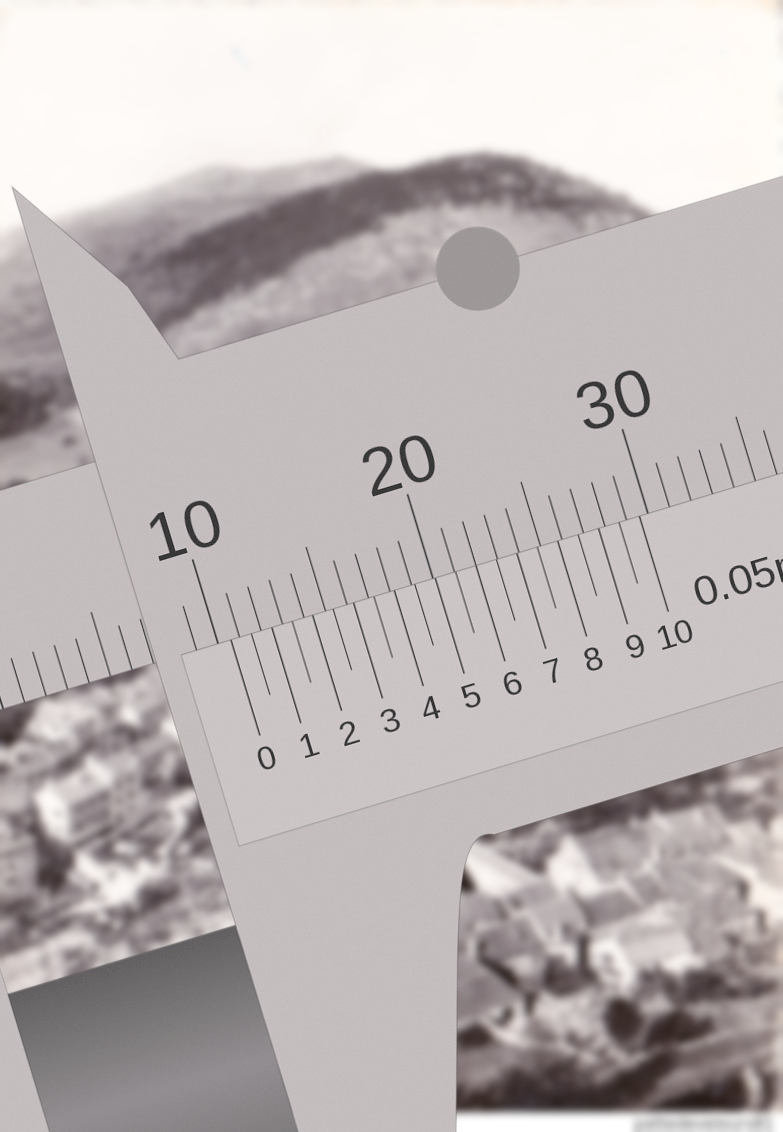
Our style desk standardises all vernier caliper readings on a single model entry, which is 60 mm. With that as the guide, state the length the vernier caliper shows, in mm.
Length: 10.6 mm
